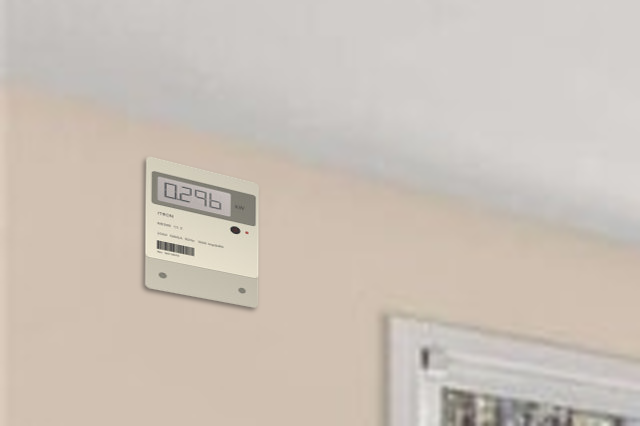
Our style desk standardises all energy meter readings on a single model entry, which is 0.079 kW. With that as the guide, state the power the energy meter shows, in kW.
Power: 0.296 kW
